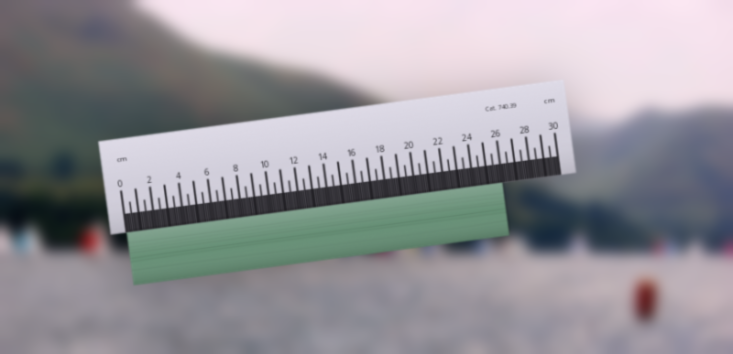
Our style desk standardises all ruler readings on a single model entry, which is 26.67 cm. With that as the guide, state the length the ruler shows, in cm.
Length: 26 cm
